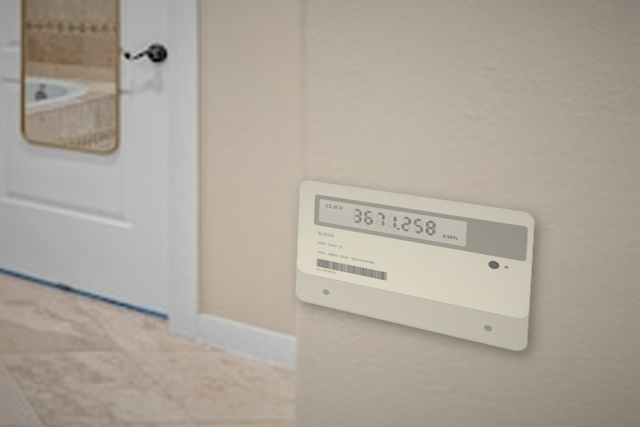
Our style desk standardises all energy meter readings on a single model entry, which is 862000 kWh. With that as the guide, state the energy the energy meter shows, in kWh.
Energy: 3671.258 kWh
